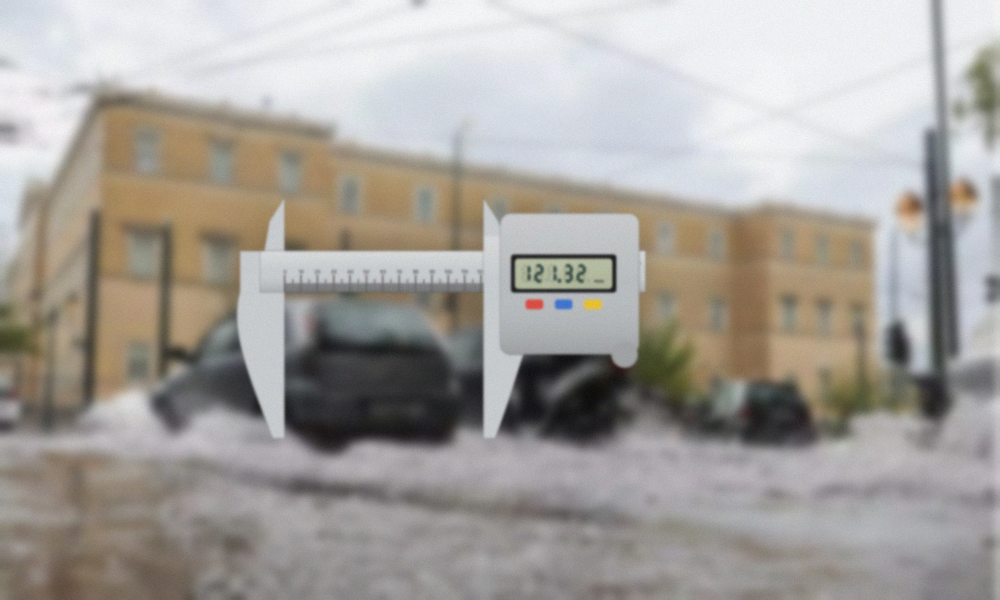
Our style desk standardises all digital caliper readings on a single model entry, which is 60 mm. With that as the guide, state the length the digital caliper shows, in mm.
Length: 121.32 mm
